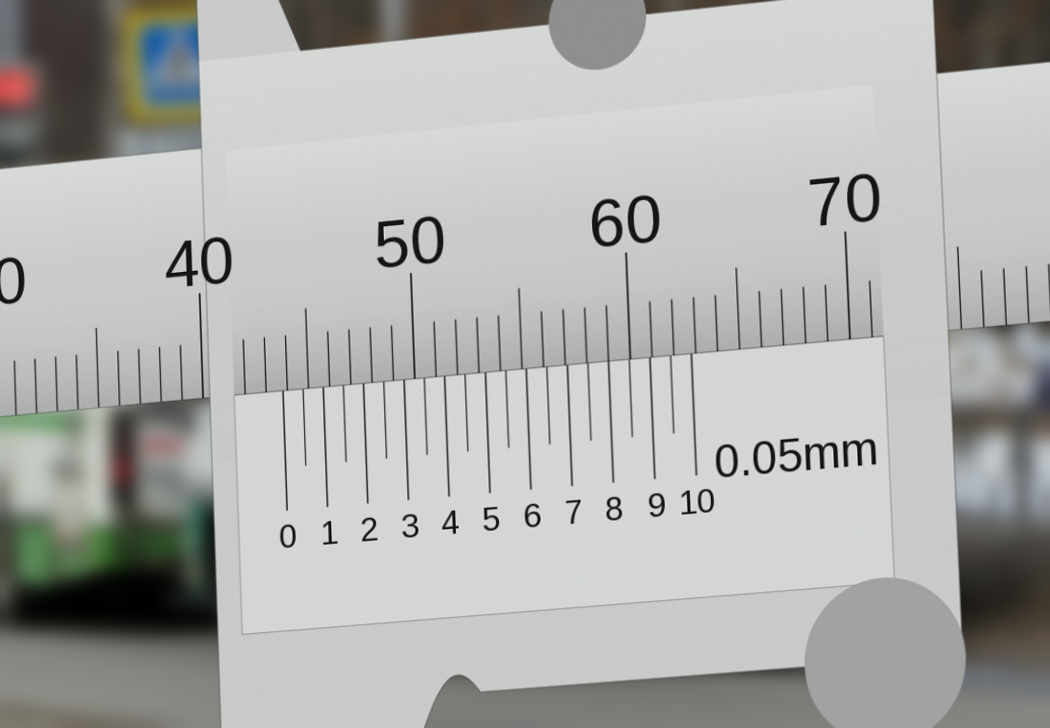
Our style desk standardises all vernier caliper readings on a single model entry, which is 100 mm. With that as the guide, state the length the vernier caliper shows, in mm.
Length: 43.8 mm
